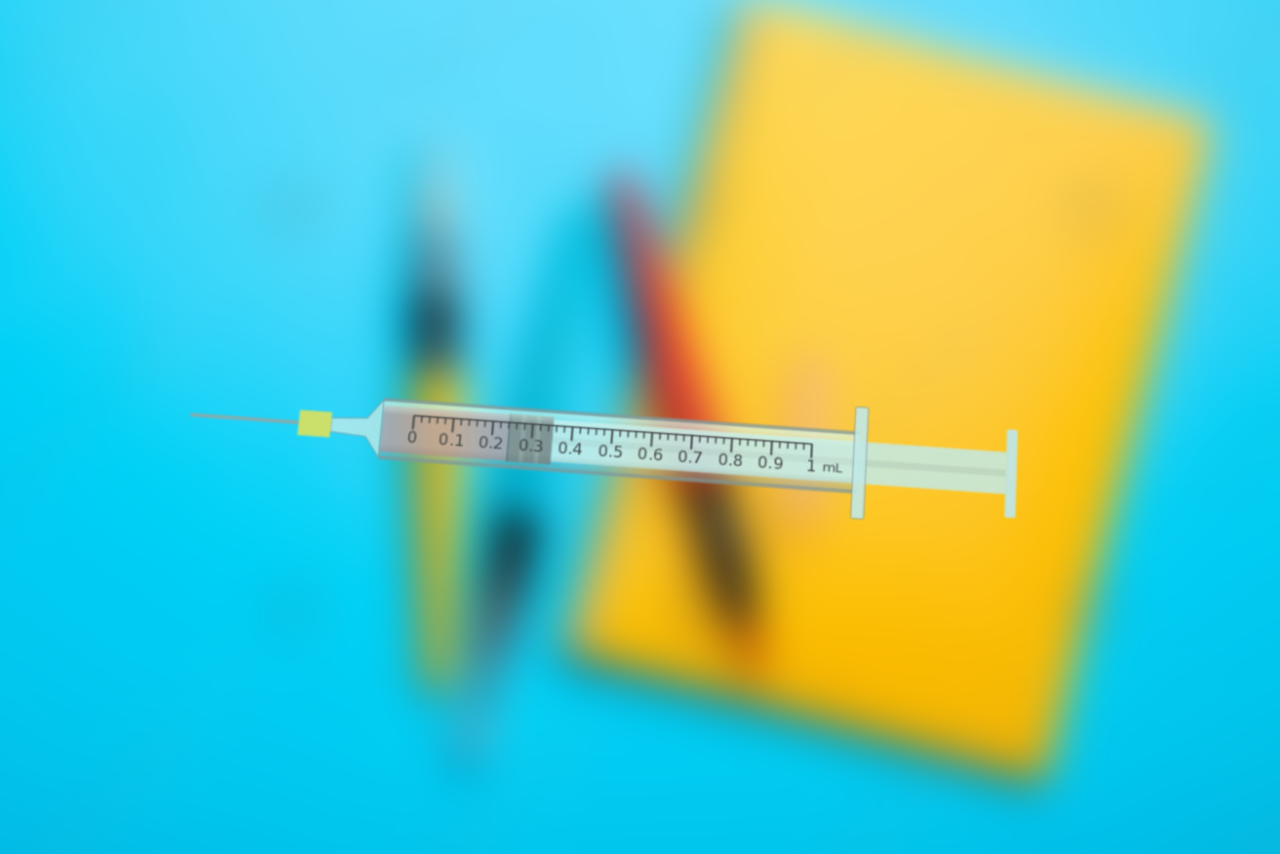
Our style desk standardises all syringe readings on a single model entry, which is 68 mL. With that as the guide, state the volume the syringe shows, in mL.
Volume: 0.24 mL
